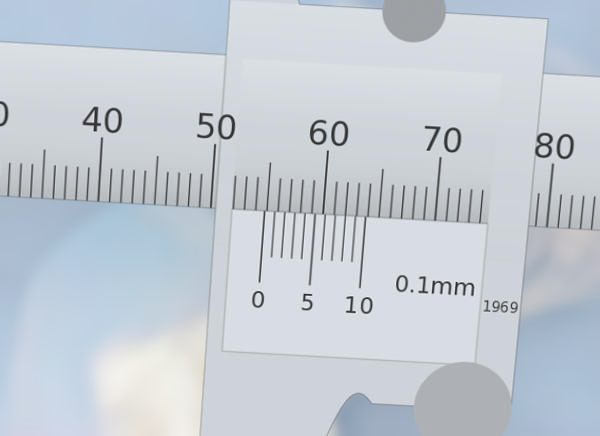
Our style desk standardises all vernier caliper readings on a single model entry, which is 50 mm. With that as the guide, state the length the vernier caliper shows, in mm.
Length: 54.8 mm
